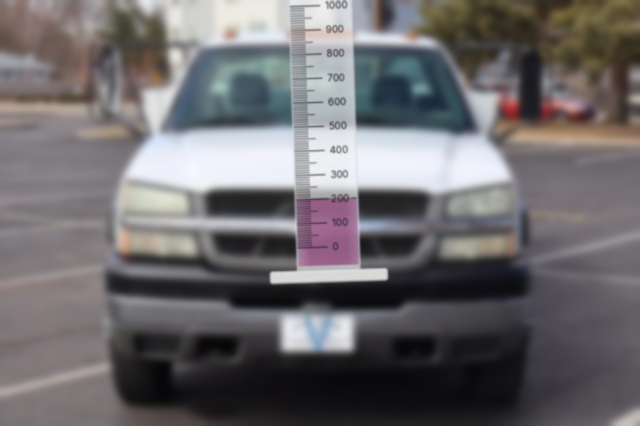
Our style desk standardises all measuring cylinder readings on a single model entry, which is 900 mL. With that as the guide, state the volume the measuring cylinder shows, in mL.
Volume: 200 mL
